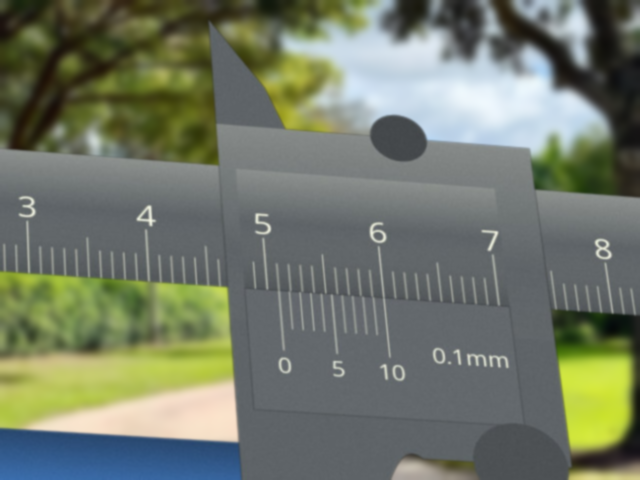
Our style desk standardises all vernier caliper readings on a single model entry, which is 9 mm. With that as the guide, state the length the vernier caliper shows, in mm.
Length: 51.0 mm
